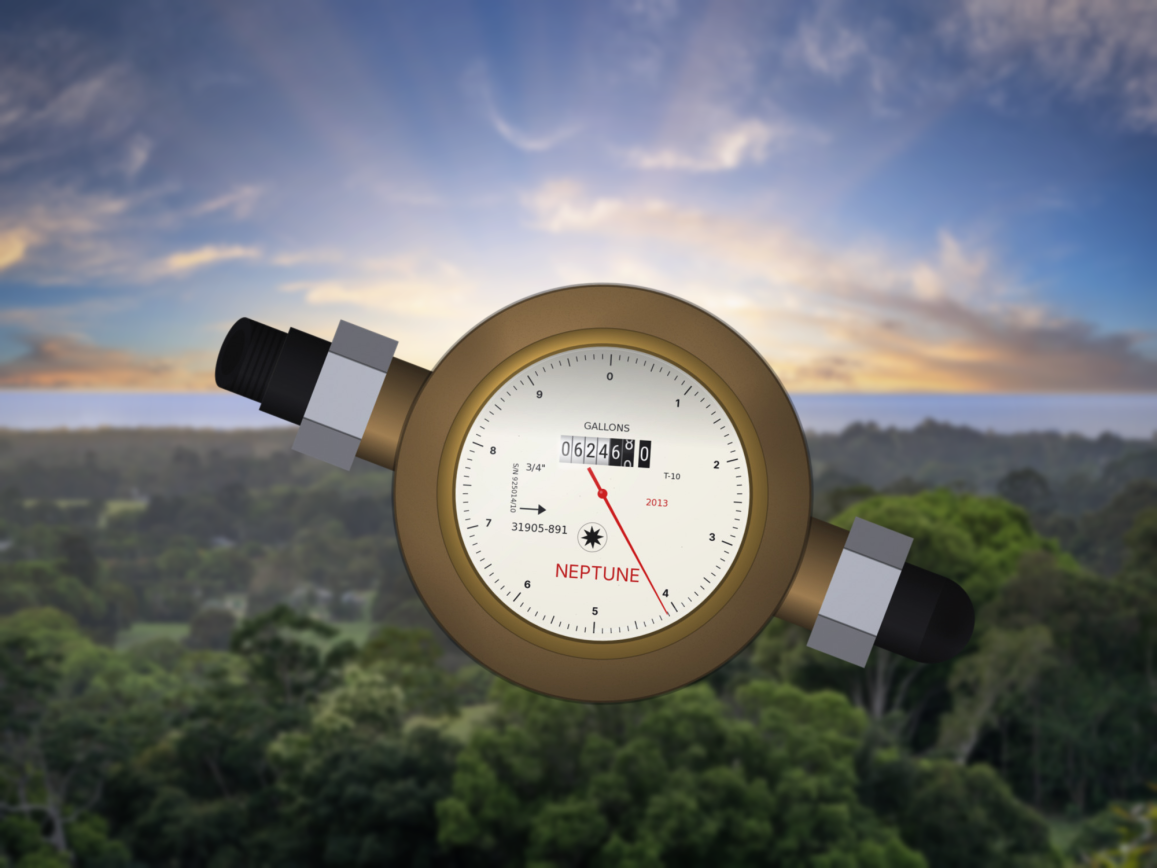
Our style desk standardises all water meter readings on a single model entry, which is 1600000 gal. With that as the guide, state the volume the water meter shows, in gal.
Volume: 624684.1 gal
